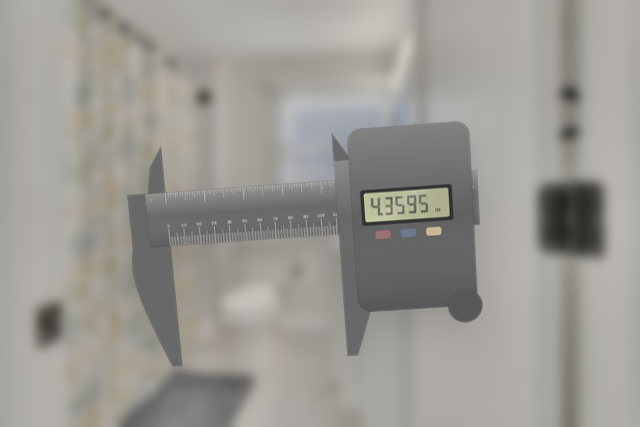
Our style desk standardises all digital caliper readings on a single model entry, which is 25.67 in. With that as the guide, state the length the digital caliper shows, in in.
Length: 4.3595 in
